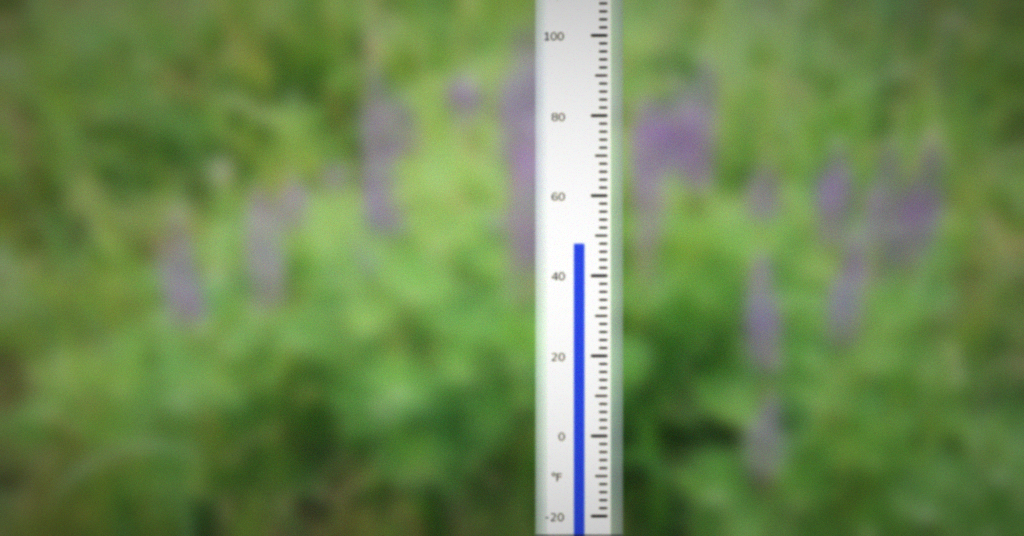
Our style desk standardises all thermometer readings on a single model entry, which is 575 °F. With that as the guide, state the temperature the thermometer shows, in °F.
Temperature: 48 °F
